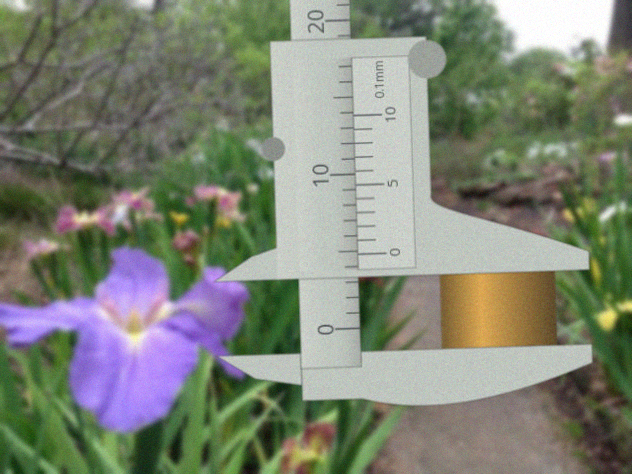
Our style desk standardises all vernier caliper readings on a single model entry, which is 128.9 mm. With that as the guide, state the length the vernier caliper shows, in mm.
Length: 4.8 mm
